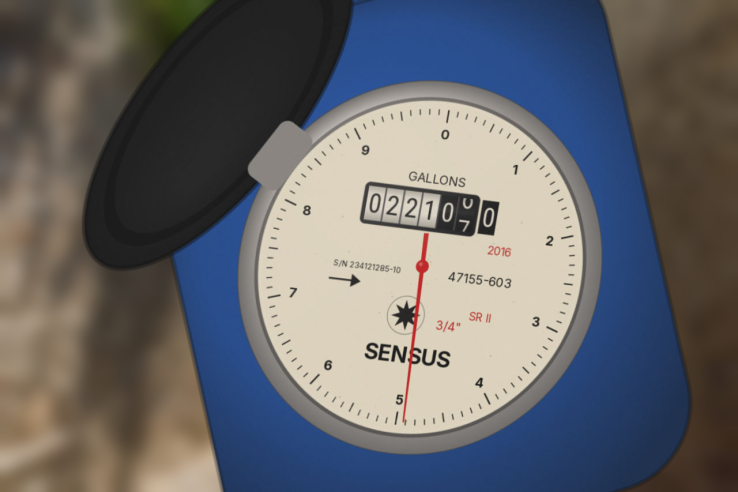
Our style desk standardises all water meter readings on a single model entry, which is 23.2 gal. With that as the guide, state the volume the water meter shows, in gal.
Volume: 221064.9 gal
